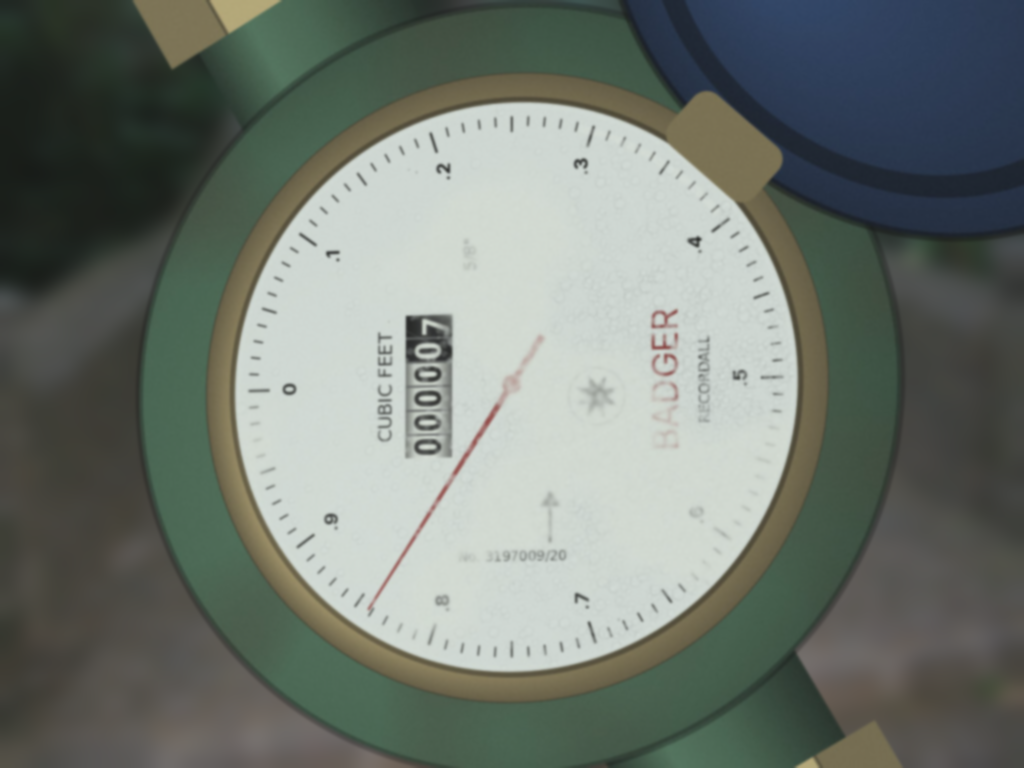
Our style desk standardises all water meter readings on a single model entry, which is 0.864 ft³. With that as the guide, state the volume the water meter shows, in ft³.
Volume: 6.84 ft³
